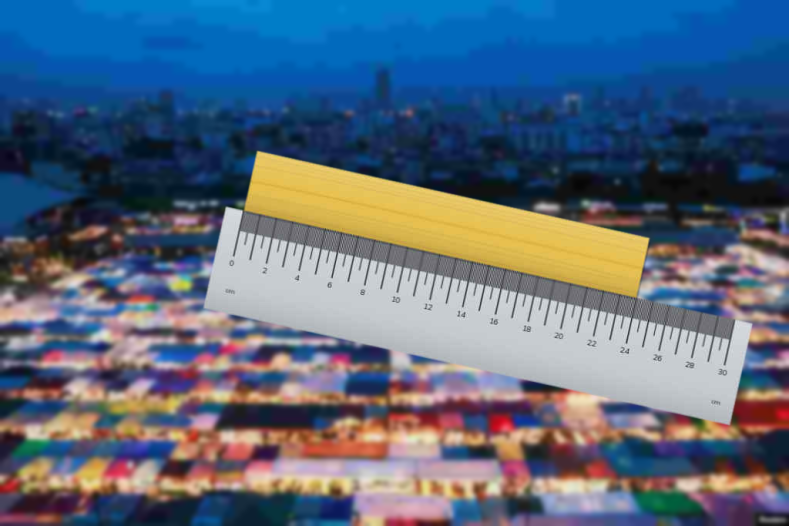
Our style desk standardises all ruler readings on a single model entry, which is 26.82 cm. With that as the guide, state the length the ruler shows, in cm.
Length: 24 cm
